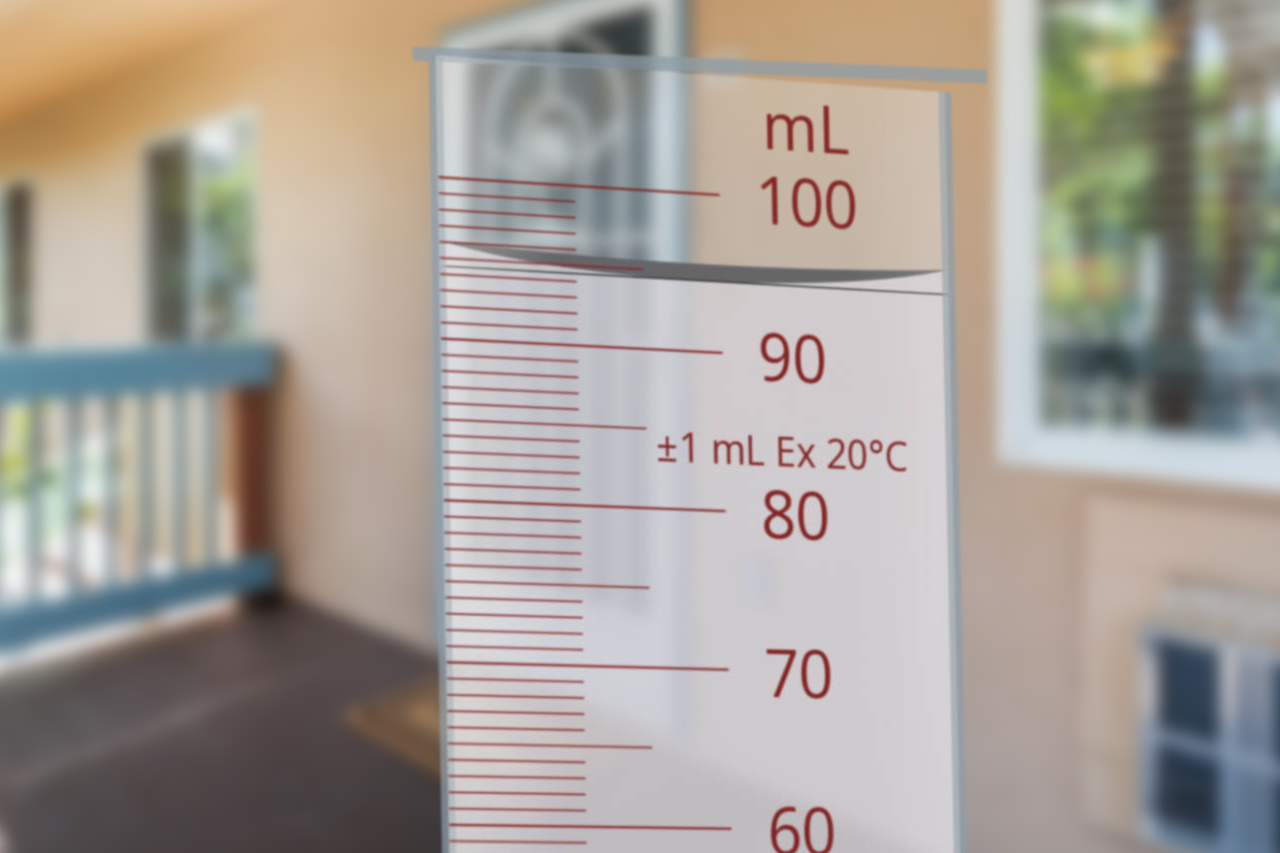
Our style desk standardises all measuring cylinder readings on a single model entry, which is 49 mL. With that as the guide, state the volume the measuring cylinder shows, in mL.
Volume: 94.5 mL
